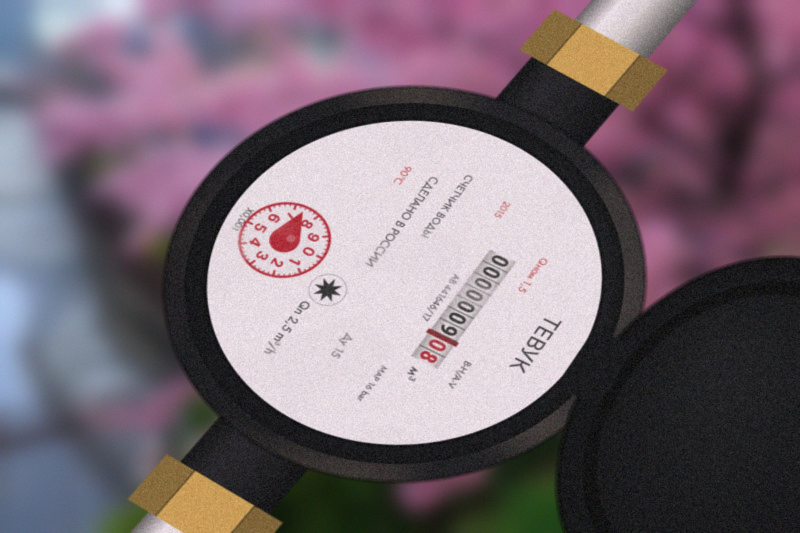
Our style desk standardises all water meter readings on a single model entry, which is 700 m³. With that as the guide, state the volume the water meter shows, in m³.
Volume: 9.087 m³
